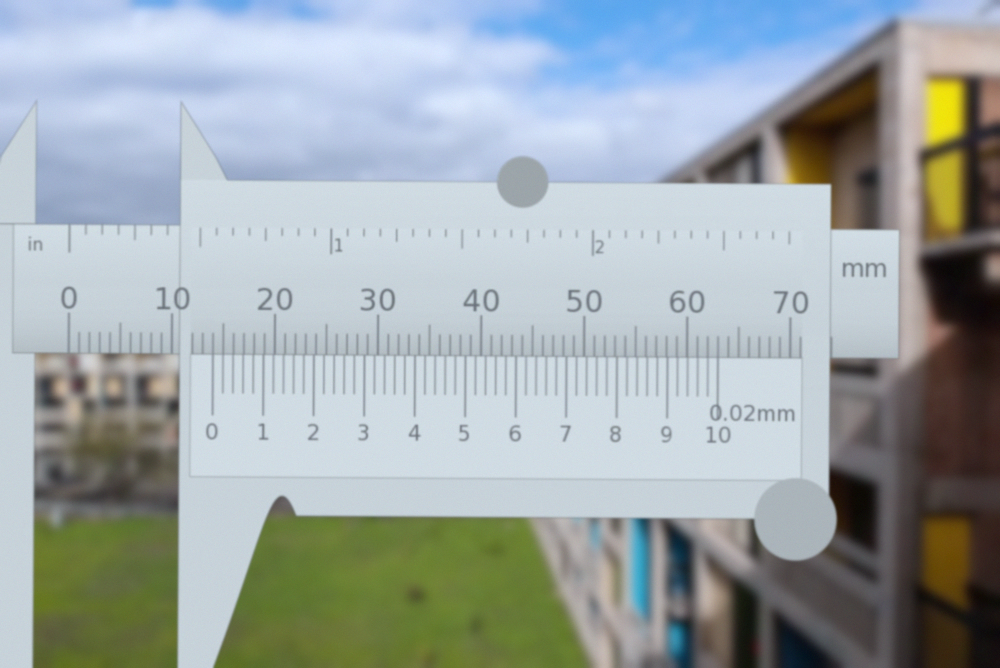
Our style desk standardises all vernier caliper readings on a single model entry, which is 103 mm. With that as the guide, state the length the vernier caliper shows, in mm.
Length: 14.0 mm
